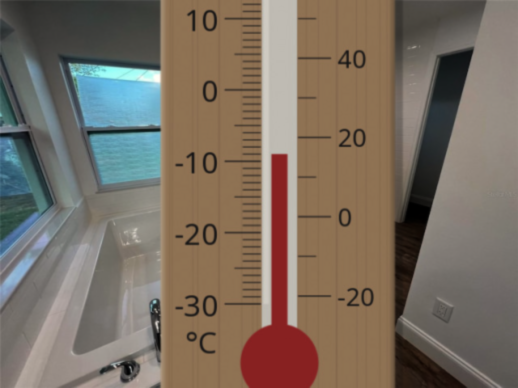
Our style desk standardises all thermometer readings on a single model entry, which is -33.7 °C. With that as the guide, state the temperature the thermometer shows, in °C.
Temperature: -9 °C
